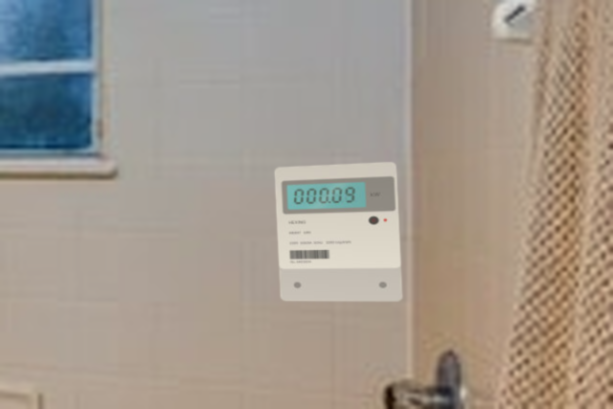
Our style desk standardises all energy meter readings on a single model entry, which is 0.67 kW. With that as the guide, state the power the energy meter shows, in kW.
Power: 0.09 kW
